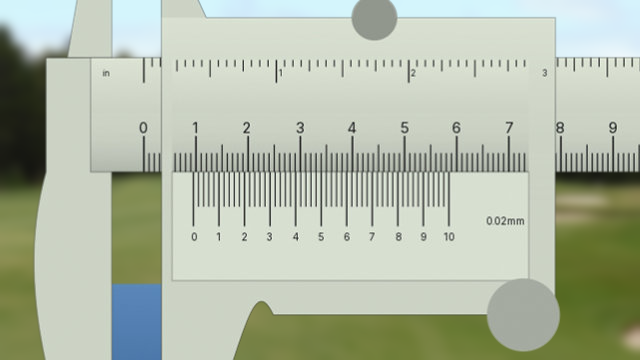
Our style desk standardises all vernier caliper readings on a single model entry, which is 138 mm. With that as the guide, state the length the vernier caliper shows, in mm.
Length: 9.5 mm
